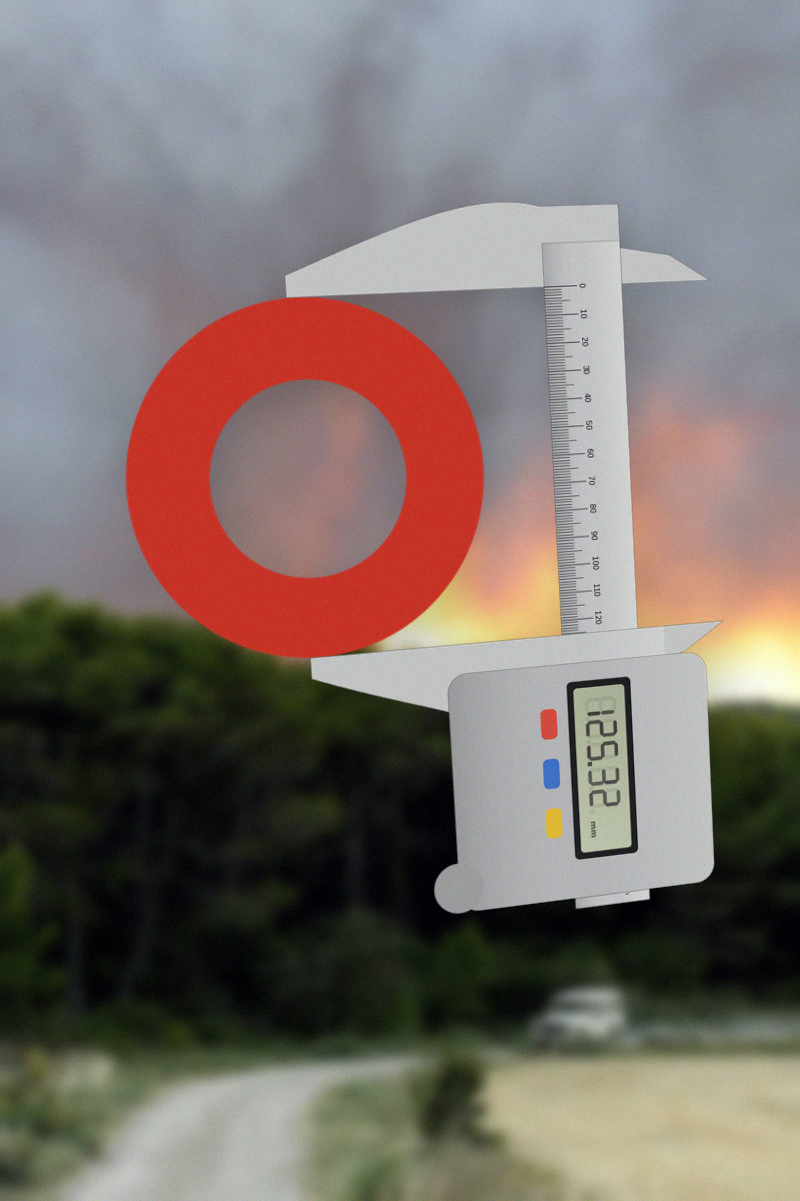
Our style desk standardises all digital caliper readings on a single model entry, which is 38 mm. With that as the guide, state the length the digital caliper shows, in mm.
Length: 125.32 mm
